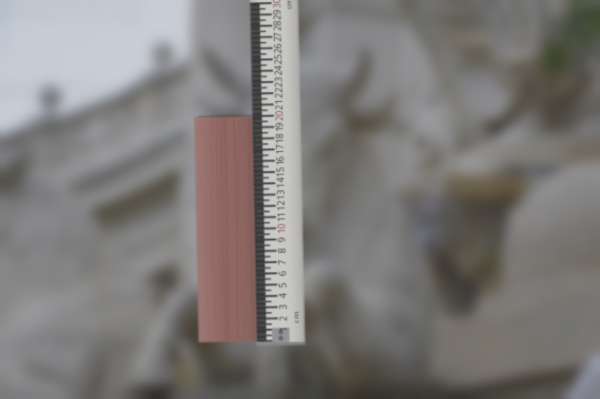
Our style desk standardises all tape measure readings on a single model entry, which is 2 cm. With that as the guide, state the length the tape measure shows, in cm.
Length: 20 cm
